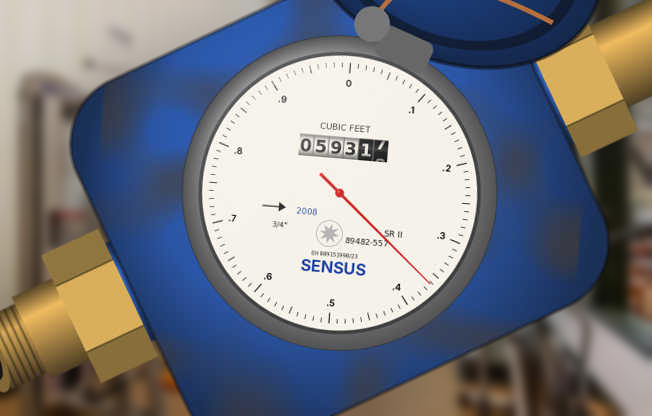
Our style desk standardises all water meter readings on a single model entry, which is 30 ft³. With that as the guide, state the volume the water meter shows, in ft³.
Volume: 59317.36 ft³
